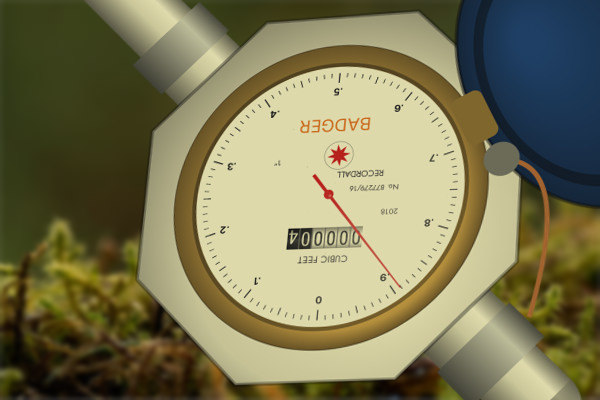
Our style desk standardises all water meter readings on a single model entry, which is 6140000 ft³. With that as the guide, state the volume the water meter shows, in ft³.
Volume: 3.89 ft³
